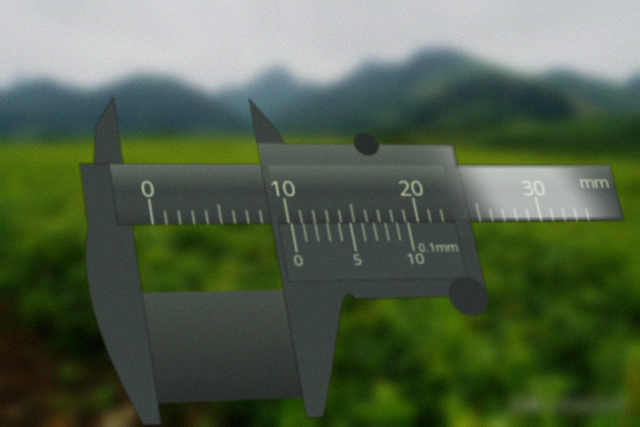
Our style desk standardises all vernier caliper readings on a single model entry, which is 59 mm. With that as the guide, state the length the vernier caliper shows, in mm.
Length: 10.2 mm
